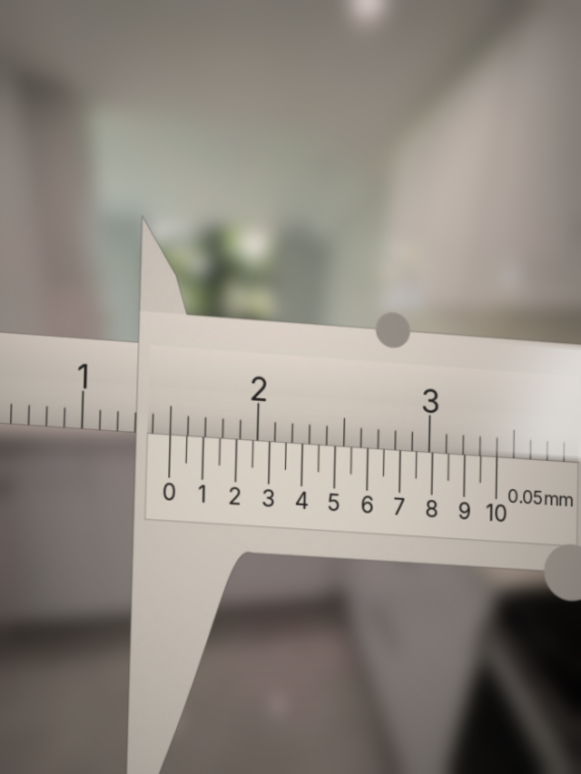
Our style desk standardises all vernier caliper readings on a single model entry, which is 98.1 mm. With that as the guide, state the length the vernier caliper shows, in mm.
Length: 15.0 mm
